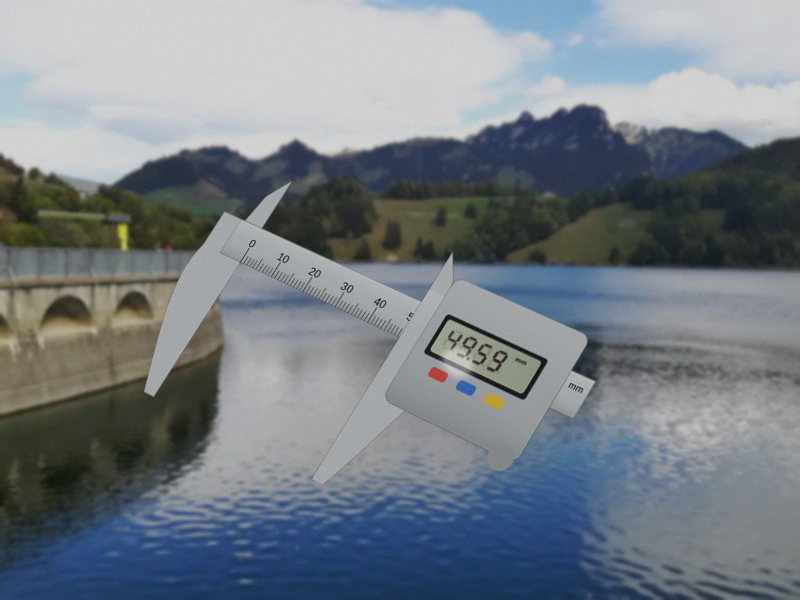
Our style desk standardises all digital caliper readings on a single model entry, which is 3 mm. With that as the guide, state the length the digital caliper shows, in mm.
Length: 49.59 mm
